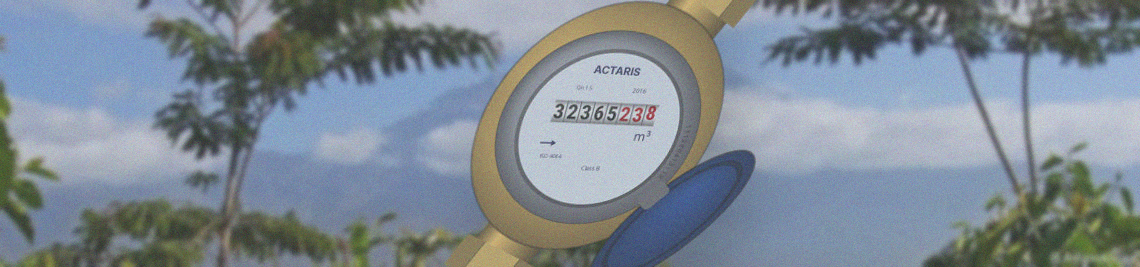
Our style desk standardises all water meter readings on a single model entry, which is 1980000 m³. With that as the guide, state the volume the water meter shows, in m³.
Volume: 32365.238 m³
